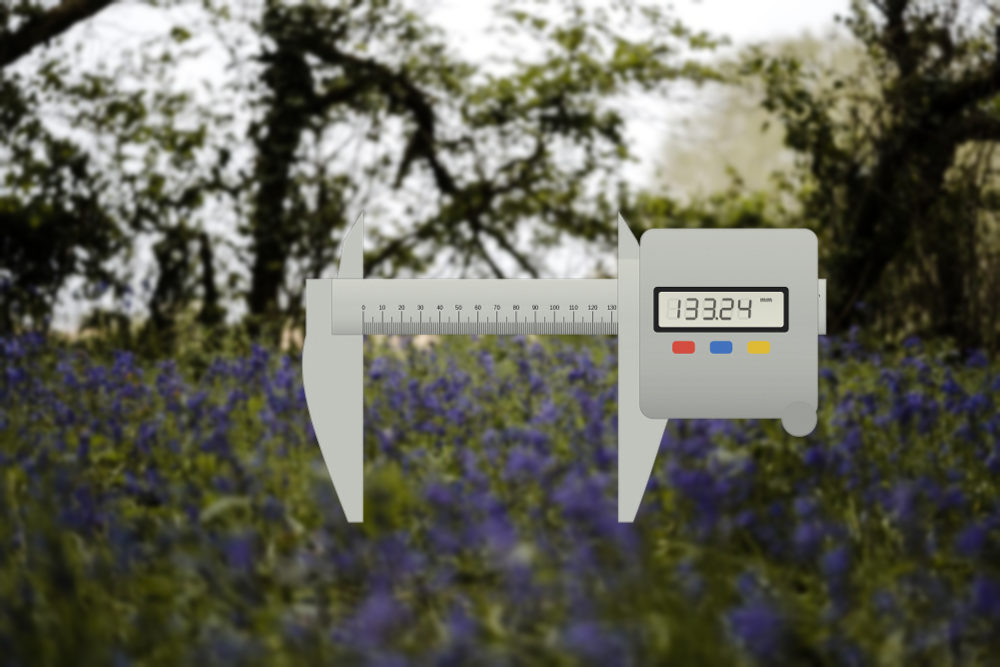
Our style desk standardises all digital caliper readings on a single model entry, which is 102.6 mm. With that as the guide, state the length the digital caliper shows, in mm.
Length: 133.24 mm
